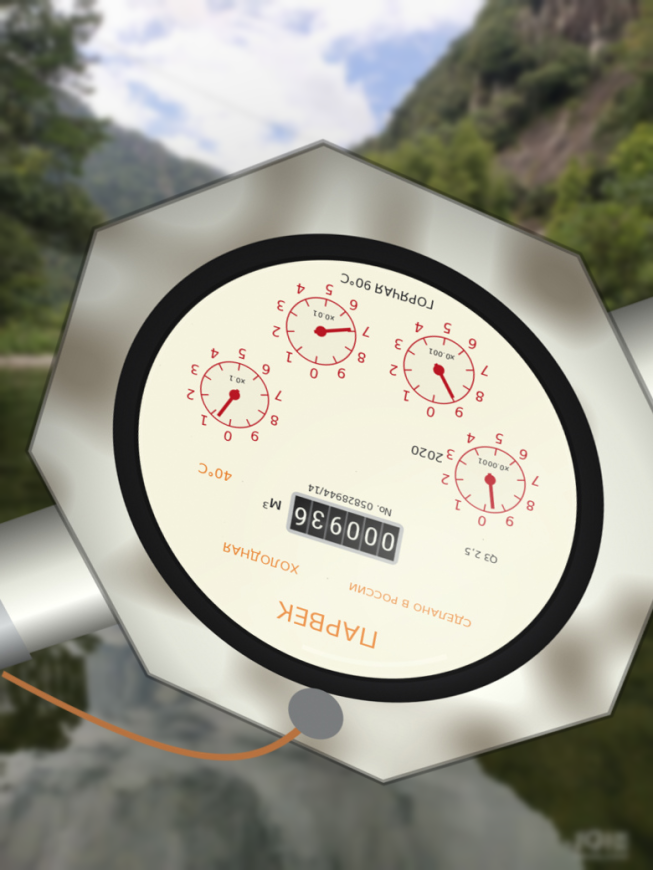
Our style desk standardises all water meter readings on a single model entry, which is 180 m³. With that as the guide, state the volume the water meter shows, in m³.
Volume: 936.0689 m³
